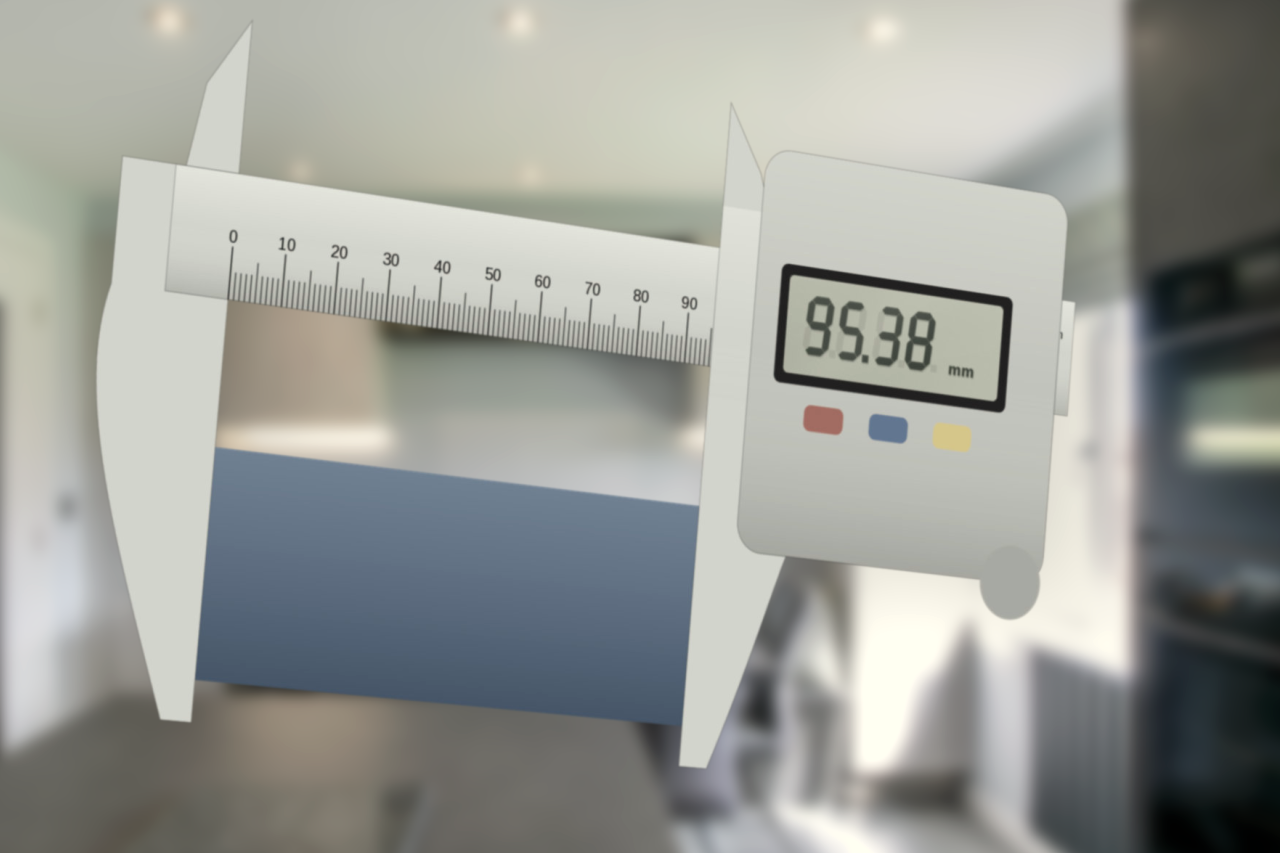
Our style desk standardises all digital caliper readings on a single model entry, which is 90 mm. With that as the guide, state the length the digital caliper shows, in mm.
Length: 95.38 mm
